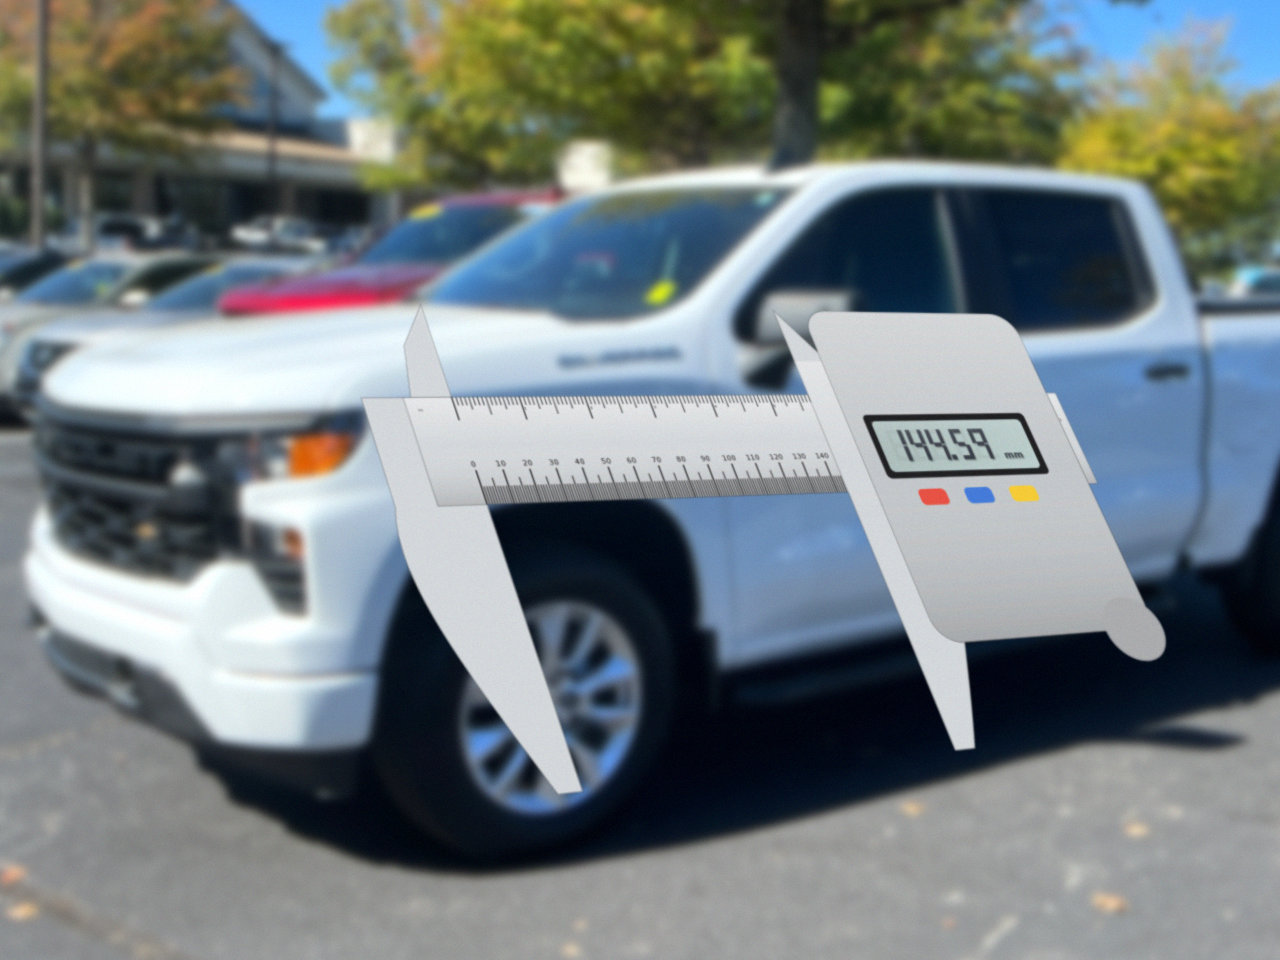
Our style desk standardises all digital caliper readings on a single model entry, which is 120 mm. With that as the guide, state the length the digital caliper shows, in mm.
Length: 144.59 mm
